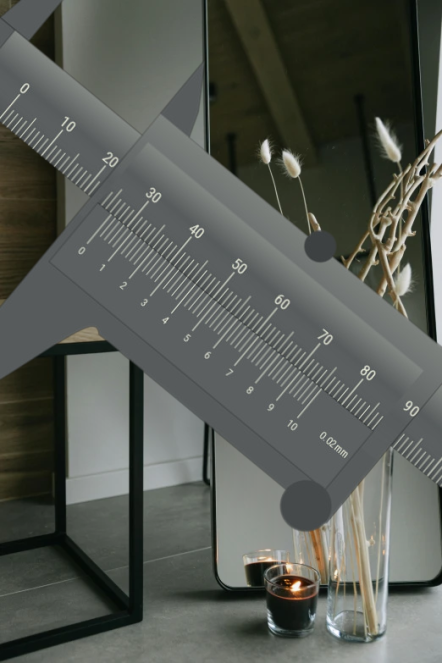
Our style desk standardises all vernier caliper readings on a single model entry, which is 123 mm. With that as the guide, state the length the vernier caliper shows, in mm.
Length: 26.4 mm
